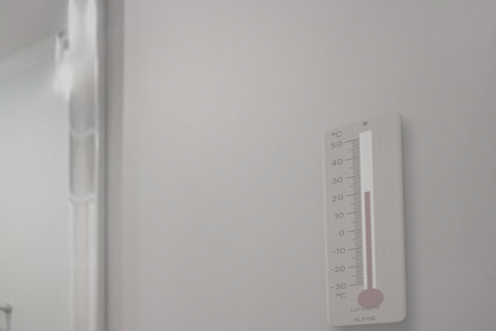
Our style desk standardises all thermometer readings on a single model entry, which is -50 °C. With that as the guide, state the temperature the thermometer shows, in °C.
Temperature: 20 °C
